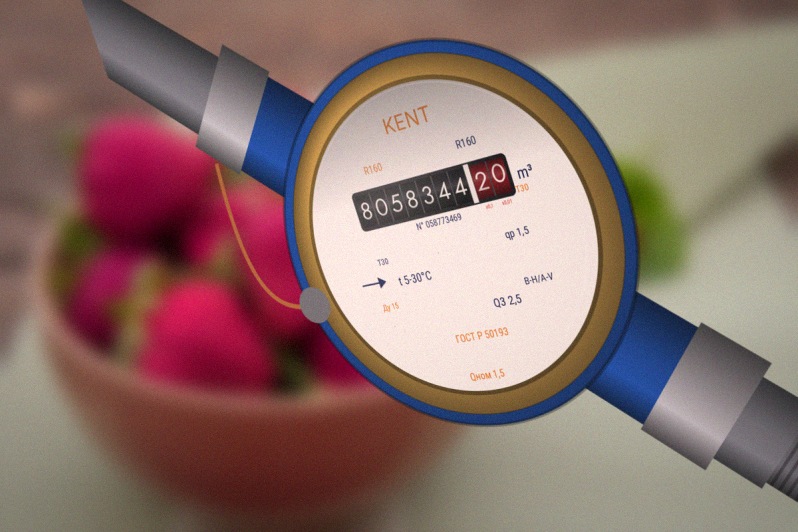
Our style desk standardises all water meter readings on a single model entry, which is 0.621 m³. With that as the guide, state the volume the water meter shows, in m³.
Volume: 8058344.20 m³
